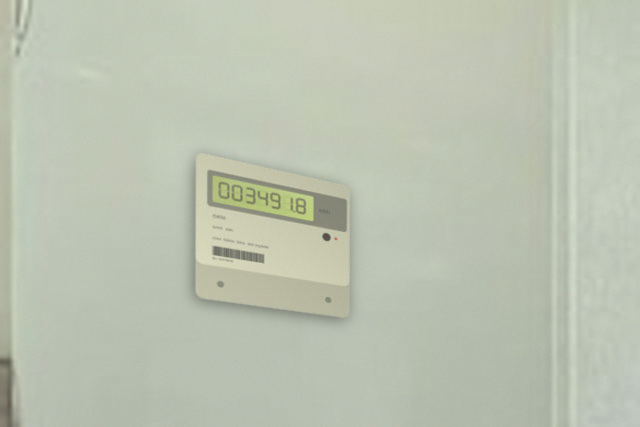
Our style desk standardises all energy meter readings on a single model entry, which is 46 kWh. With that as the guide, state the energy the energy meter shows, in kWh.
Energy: 3491.8 kWh
